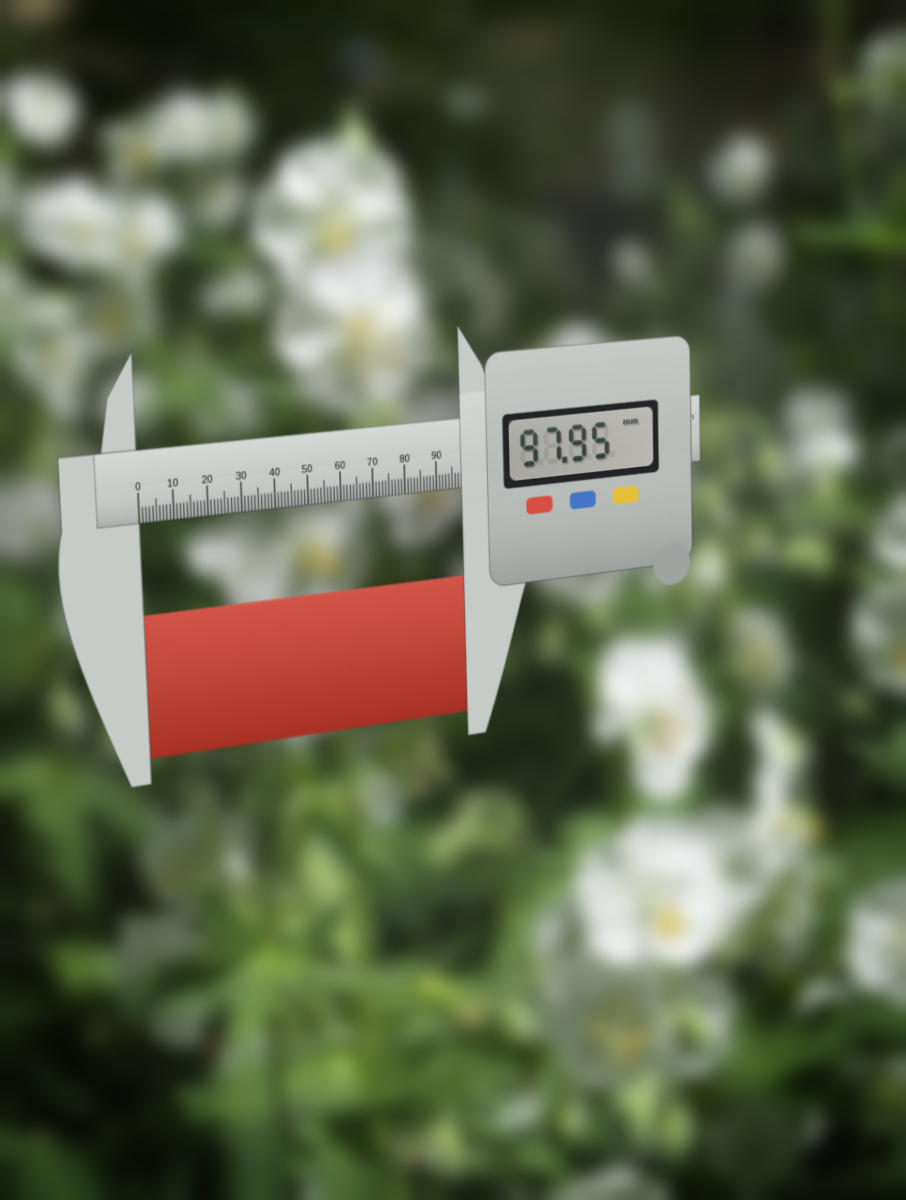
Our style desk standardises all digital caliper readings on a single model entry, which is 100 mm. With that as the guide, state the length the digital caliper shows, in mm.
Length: 97.95 mm
